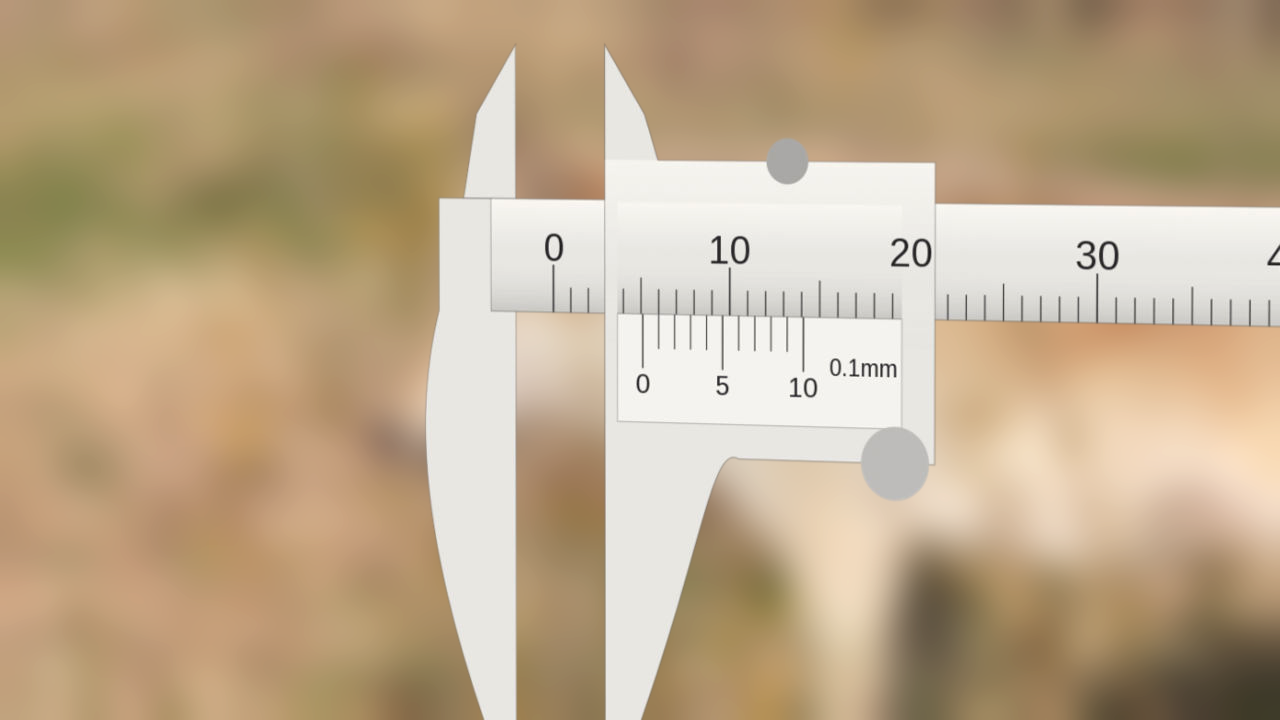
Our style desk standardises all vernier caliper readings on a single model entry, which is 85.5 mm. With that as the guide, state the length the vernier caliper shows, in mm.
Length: 5.1 mm
